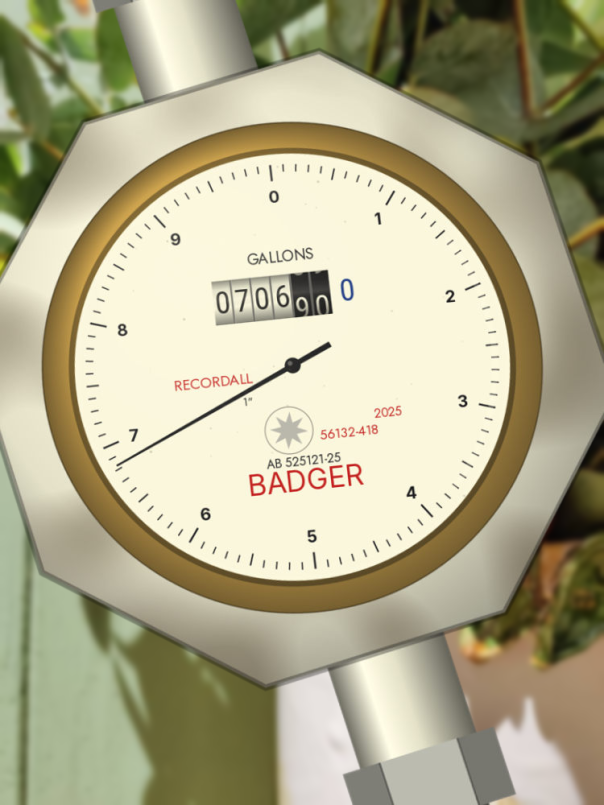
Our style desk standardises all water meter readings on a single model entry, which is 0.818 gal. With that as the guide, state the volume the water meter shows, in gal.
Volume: 706896.8 gal
